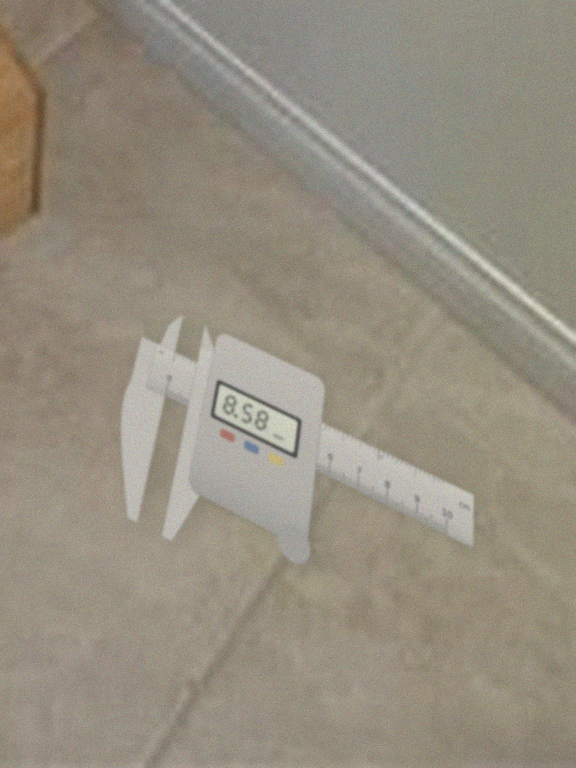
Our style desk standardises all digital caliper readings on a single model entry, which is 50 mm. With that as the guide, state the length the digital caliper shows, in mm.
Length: 8.58 mm
